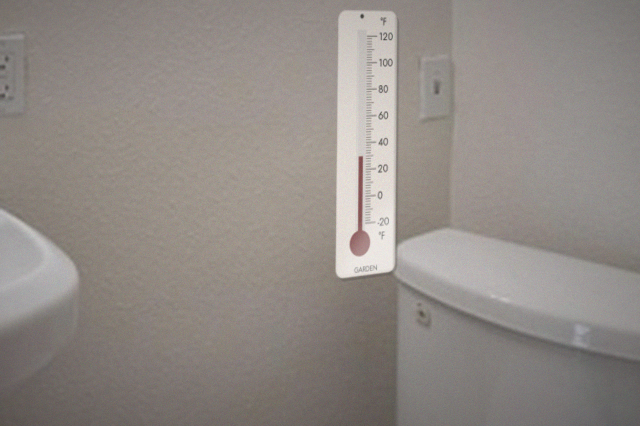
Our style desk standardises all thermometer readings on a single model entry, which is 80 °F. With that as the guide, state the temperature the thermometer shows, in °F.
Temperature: 30 °F
